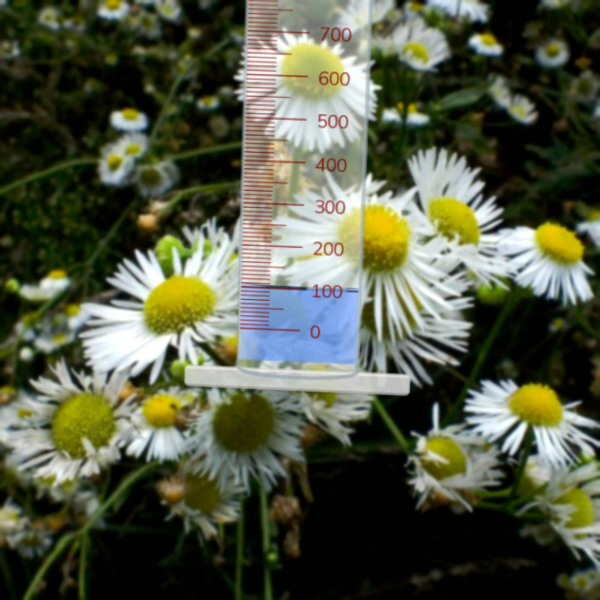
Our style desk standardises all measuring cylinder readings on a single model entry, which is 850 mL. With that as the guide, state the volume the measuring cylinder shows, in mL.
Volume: 100 mL
